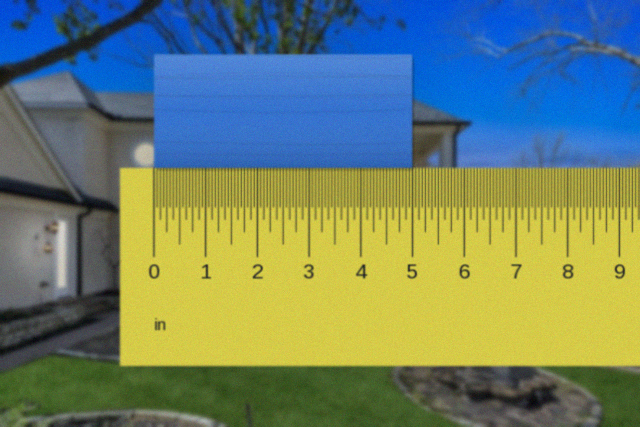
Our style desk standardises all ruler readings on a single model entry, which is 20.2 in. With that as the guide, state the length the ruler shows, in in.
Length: 5 in
